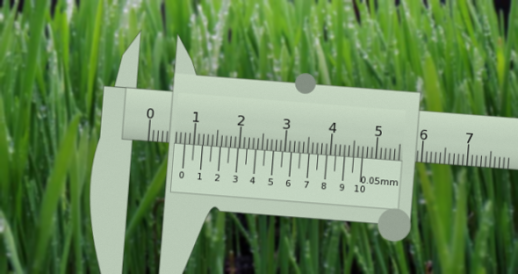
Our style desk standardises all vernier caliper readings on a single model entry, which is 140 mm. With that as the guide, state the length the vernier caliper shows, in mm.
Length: 8.0 mm
